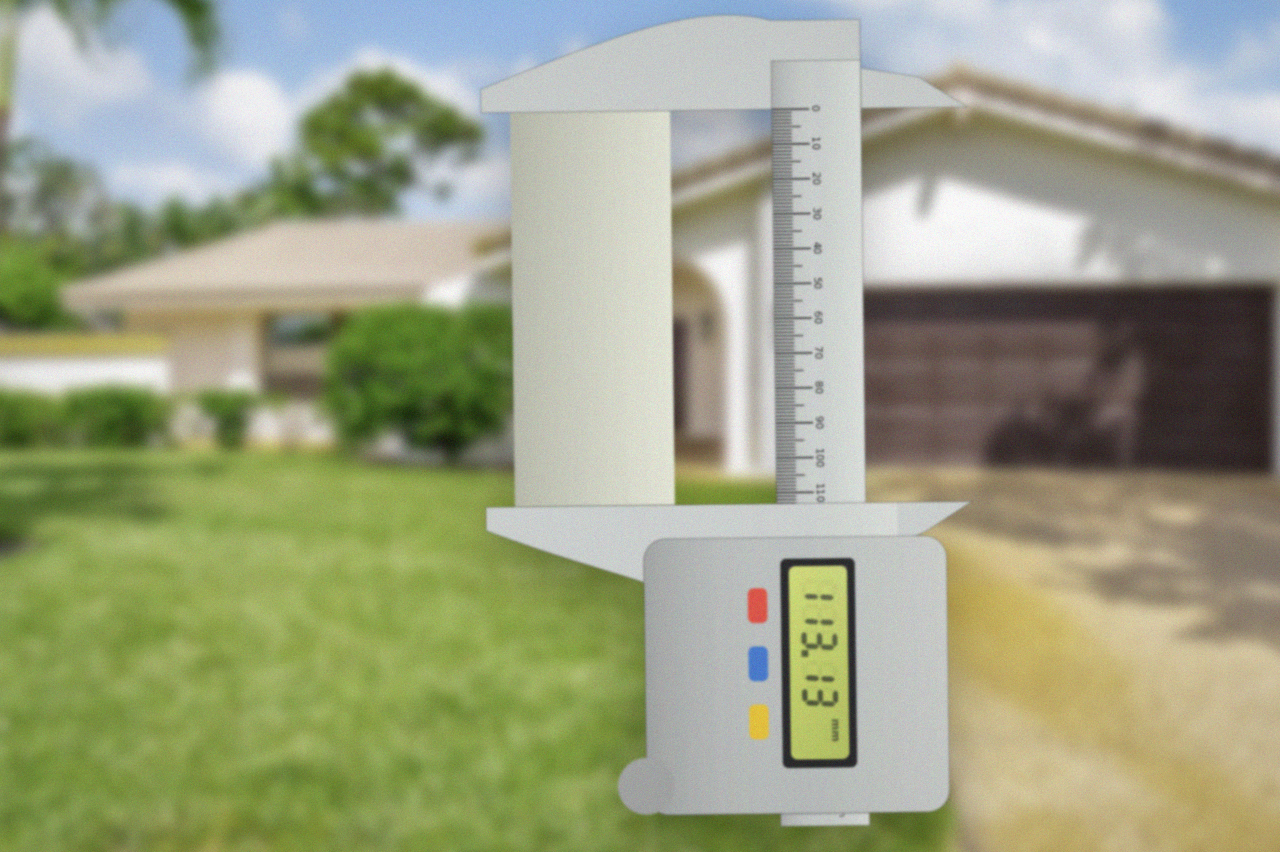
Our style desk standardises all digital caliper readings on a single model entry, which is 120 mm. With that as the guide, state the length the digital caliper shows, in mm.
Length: 113.13 mm
